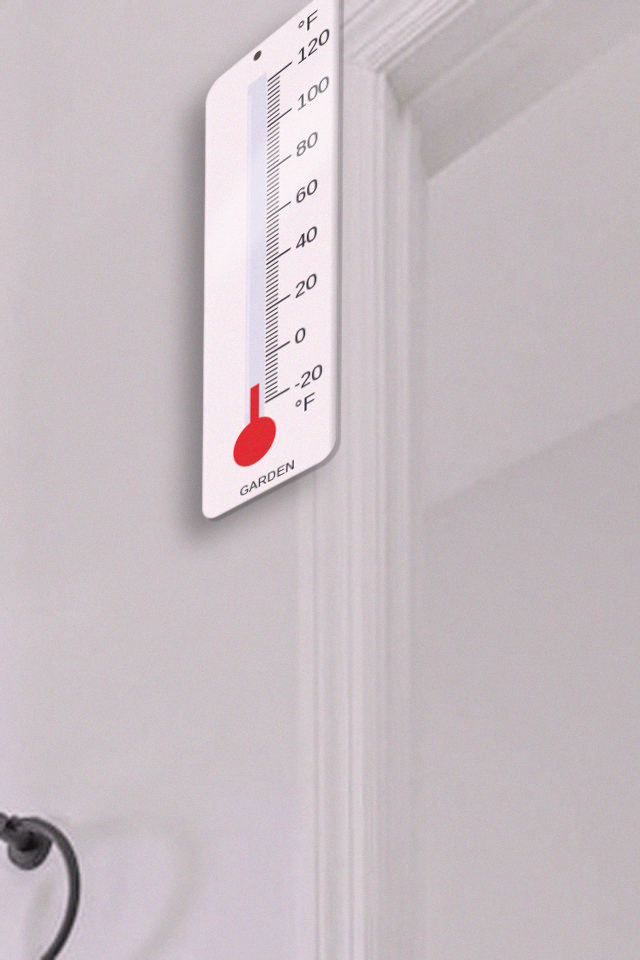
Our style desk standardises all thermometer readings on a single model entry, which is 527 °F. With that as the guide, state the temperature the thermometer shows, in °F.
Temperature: -10 °F
